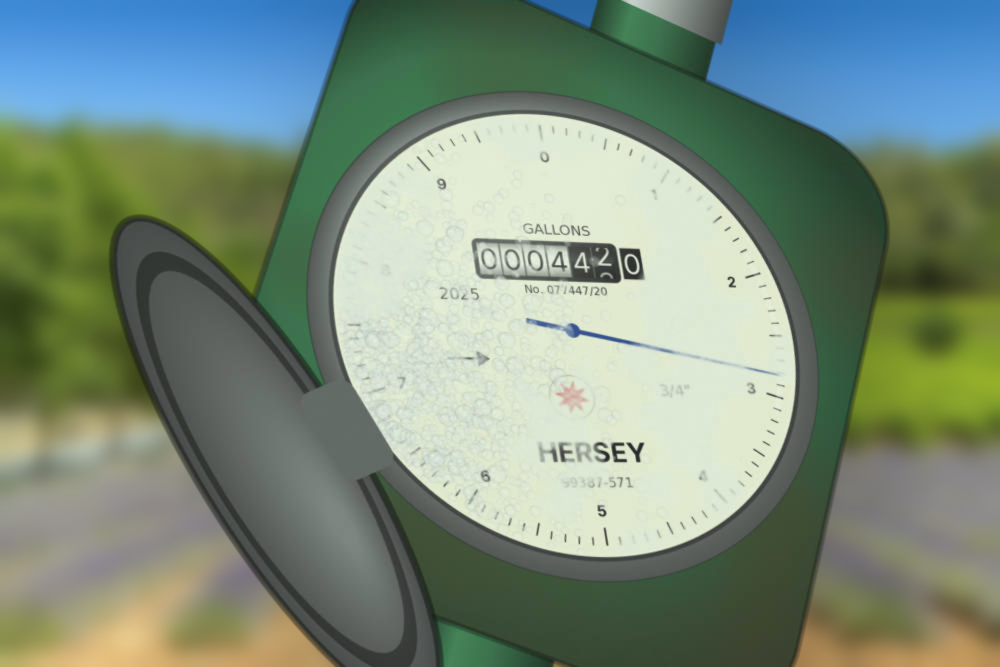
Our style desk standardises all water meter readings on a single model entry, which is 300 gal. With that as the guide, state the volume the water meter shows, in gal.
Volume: 4422.8 gal
